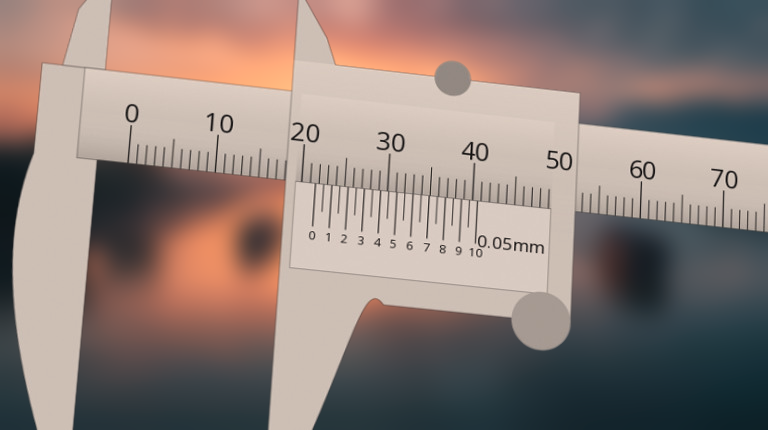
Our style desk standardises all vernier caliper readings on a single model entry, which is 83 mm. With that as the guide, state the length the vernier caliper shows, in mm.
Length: 21.6 mm
